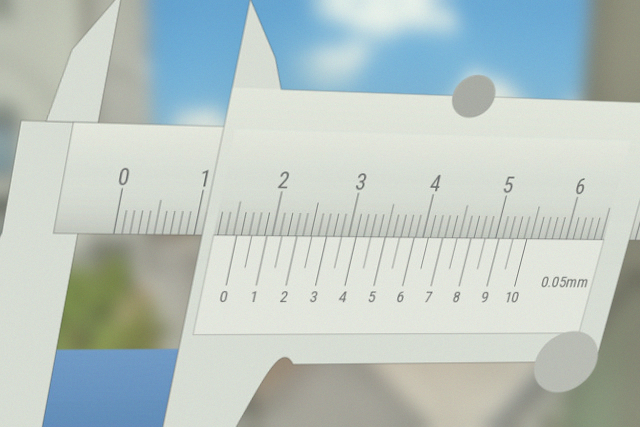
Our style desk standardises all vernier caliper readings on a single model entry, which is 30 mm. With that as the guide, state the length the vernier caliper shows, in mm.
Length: 15.4 mm
